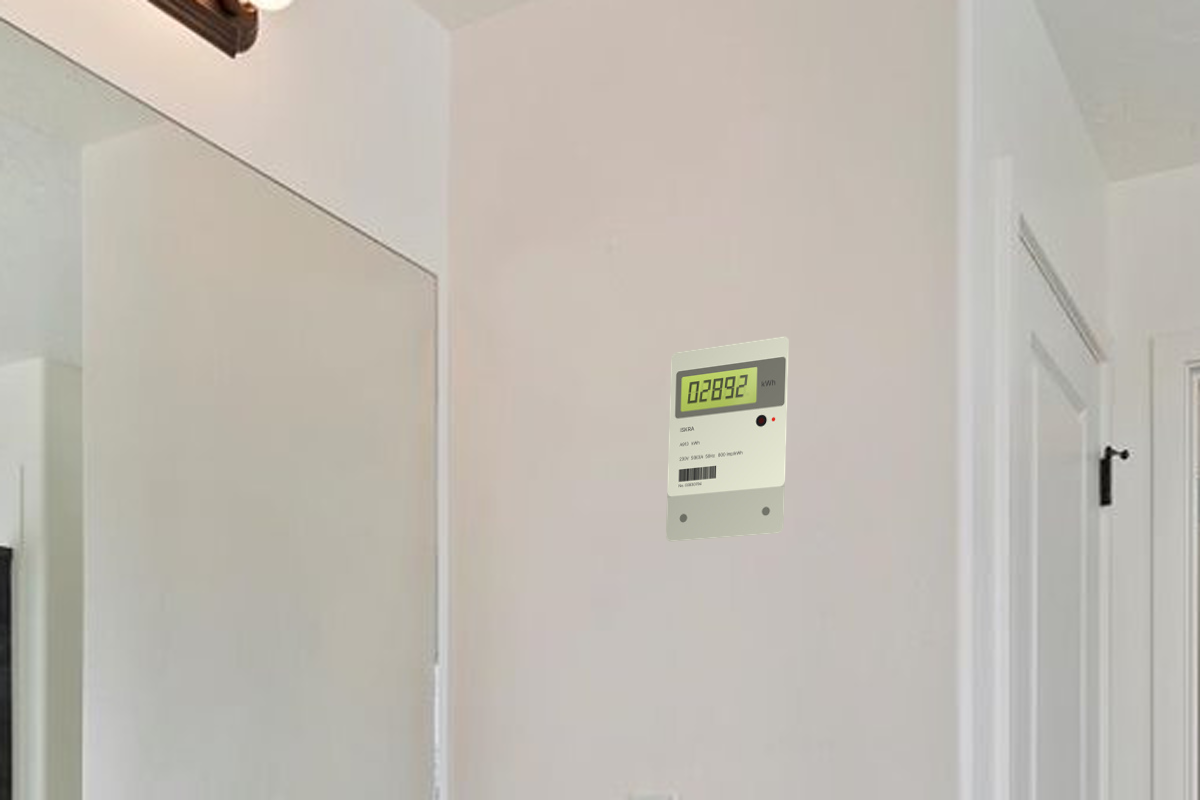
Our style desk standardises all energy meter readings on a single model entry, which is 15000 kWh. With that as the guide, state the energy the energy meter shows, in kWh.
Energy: 2892 kWh
